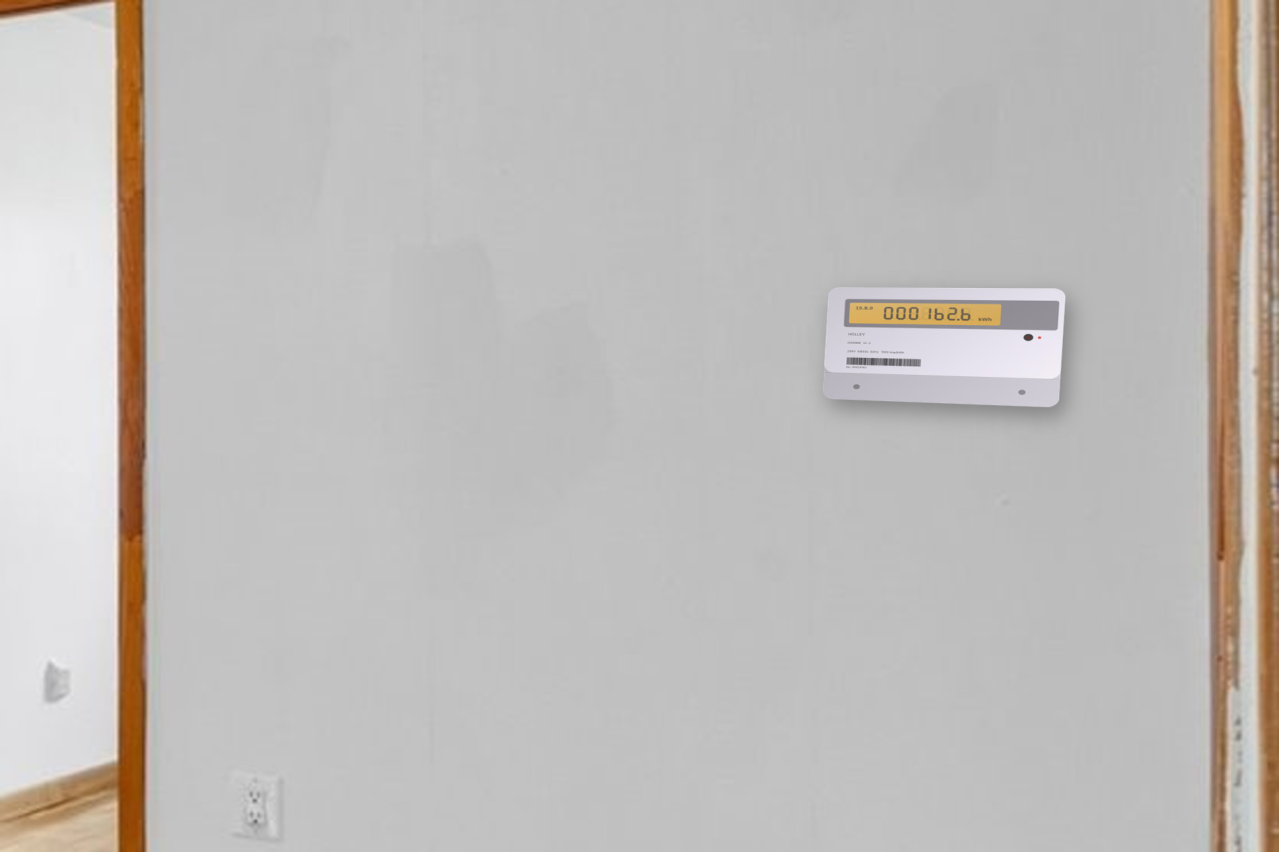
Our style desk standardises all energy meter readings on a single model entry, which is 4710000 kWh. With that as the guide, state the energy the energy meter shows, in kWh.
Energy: 162.6 kWh
